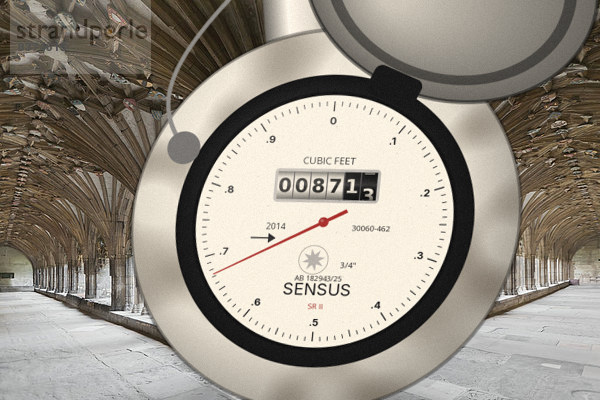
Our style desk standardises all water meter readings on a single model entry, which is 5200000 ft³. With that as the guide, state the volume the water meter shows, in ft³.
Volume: 8712.67 ft³
